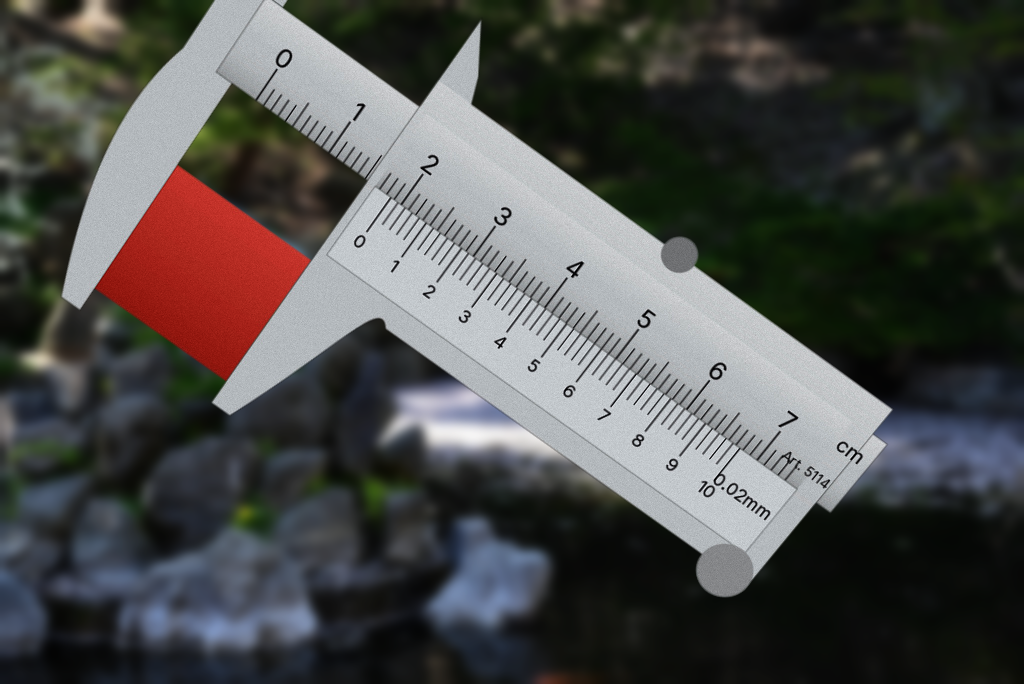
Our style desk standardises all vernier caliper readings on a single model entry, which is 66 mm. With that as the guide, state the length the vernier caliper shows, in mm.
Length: 18.6 mm
